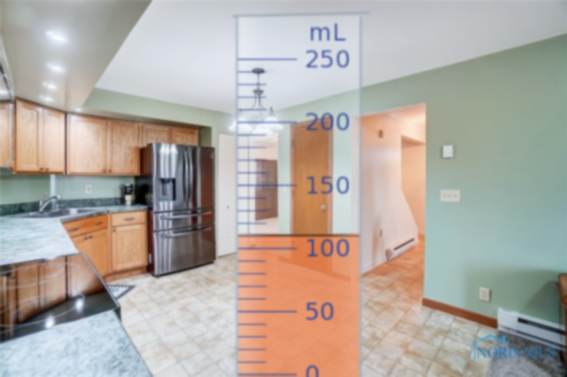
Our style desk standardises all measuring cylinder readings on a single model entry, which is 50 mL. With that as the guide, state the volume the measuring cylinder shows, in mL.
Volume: 110 mL
